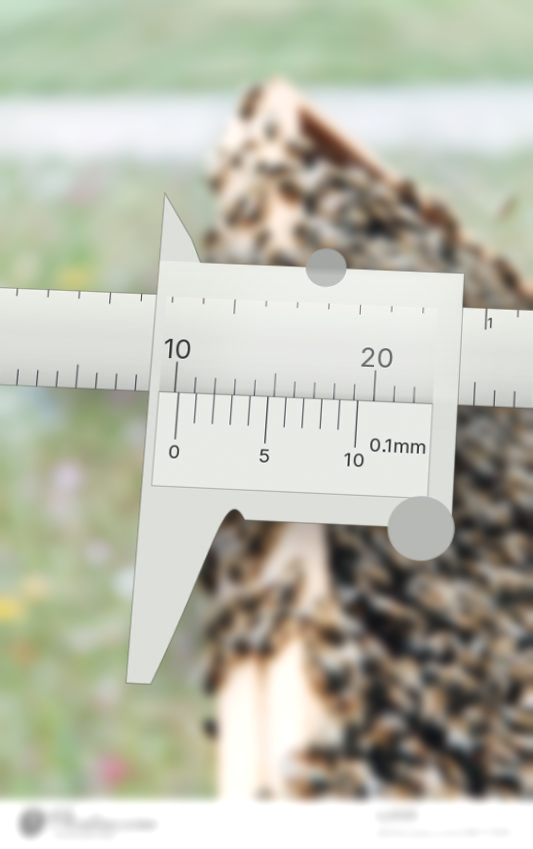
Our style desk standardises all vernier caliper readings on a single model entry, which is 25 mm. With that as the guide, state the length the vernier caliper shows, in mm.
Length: 10.2 mm
